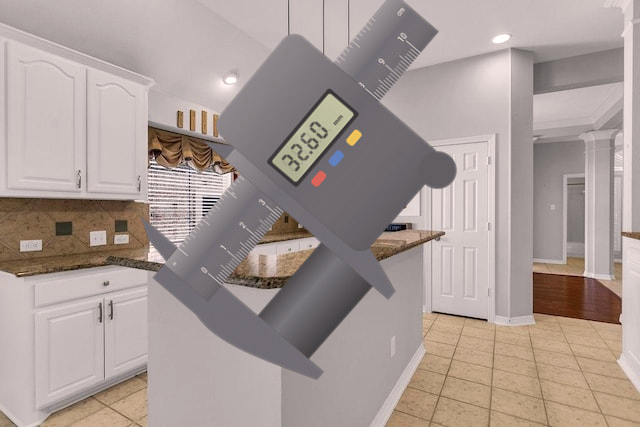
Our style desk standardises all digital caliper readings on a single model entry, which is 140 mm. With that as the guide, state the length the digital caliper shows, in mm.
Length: 32.60 mm
